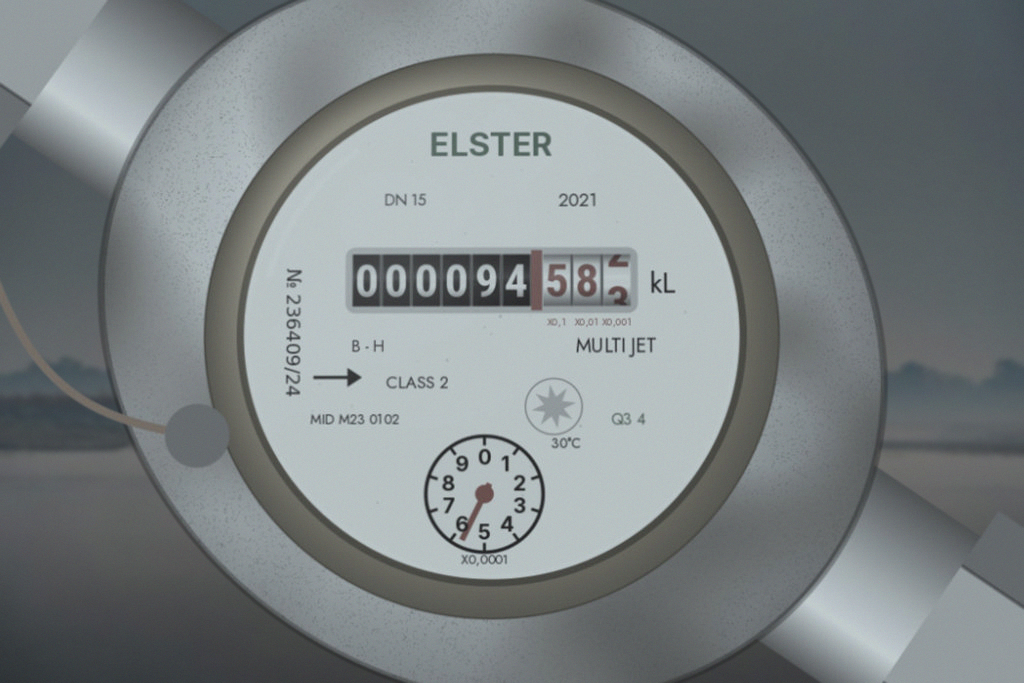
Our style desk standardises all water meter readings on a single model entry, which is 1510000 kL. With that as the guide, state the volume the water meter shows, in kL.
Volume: 94.5825 kL
